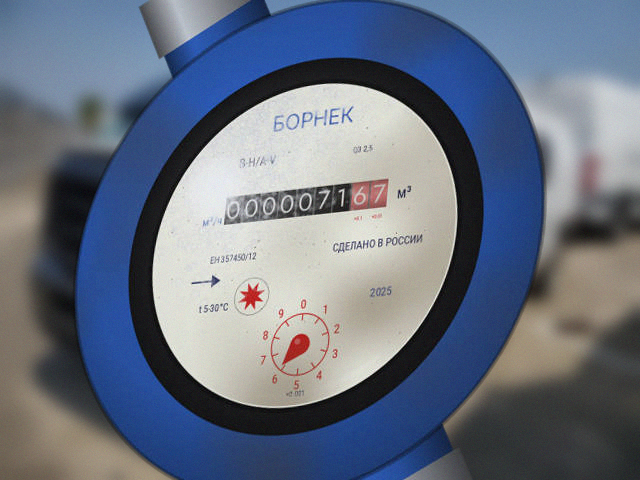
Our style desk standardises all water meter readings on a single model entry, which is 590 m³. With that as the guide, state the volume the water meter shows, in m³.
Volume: 71.676 m³
